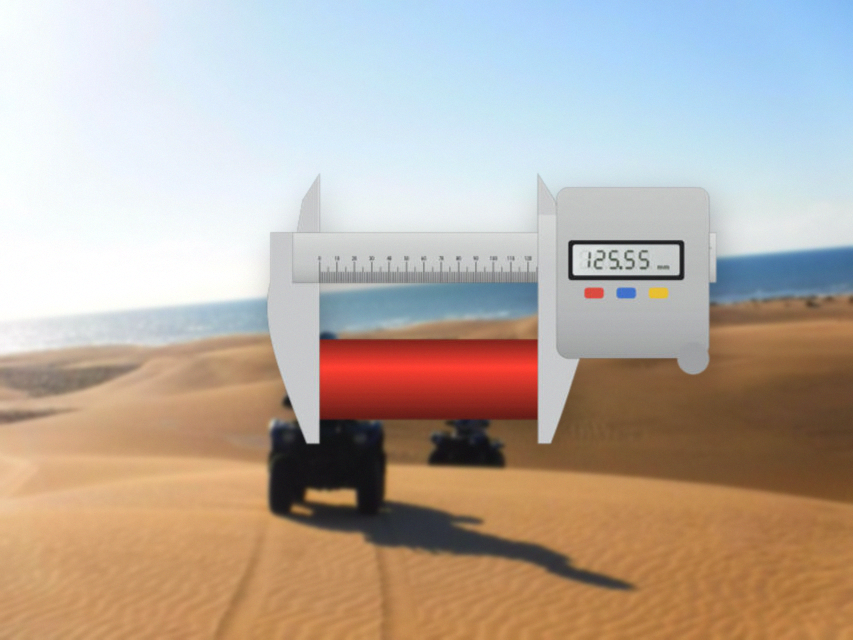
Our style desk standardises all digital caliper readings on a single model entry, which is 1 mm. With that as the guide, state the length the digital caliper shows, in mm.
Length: 125.55 mm
